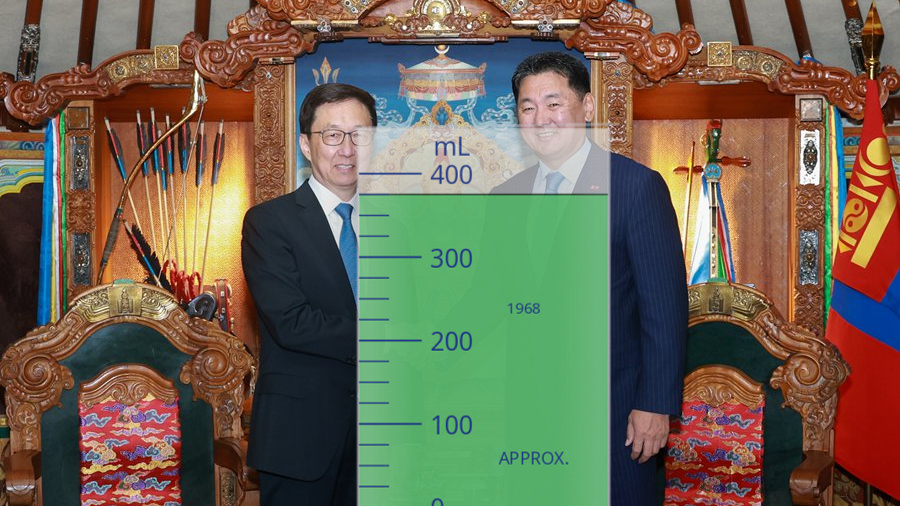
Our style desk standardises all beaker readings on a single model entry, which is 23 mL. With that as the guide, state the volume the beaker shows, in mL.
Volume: 375 mL
